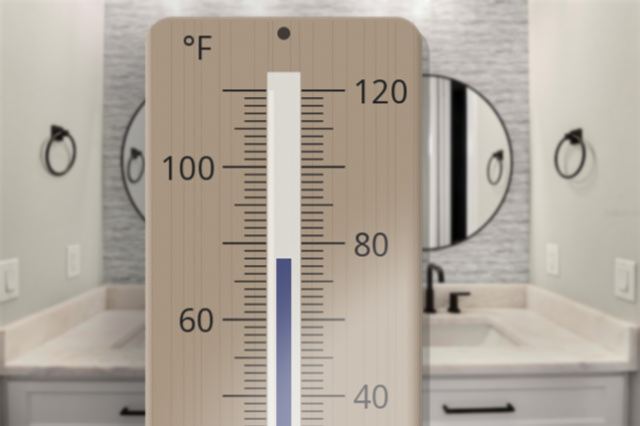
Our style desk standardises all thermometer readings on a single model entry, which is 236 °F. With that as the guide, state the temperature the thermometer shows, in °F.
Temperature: 76 °F
